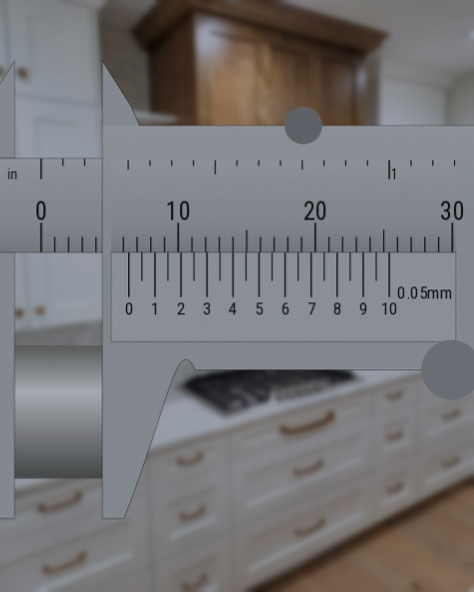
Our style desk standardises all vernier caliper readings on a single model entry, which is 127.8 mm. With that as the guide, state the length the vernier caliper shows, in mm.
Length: 6.4 mm
